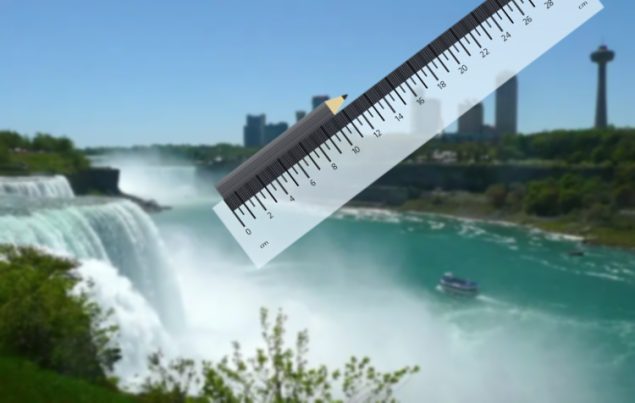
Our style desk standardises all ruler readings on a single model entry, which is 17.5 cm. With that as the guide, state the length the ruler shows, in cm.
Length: 12 cm
